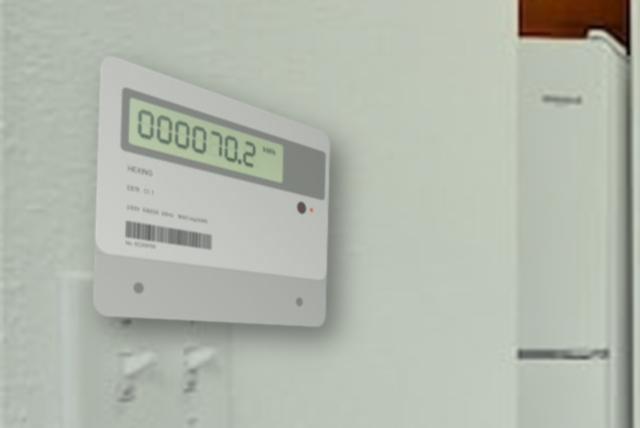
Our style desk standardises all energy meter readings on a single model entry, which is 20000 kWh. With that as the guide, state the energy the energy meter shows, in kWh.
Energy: 70.2 kWh
